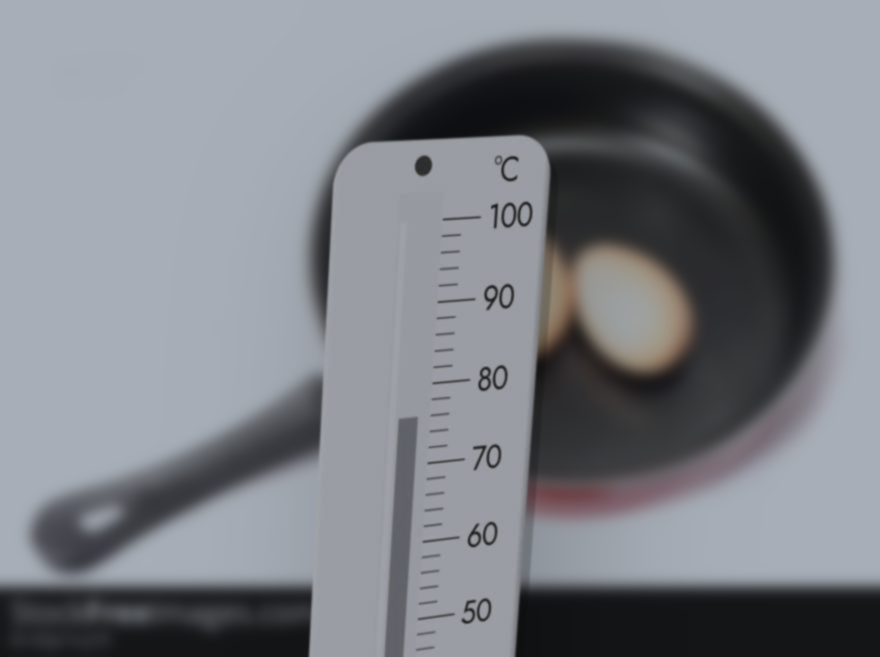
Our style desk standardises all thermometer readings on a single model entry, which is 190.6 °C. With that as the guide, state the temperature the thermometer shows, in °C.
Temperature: 76 °C
